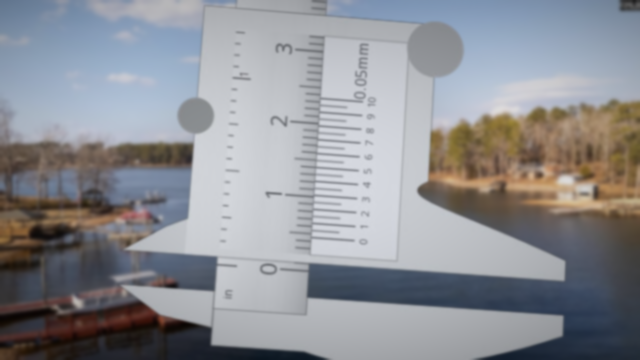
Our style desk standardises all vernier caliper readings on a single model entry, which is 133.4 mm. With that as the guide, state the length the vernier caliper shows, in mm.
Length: 4.5 mm
